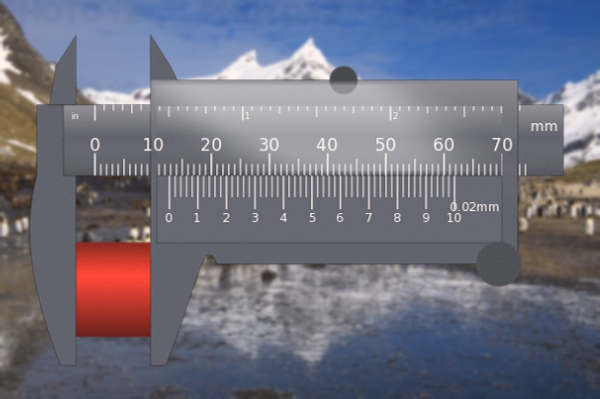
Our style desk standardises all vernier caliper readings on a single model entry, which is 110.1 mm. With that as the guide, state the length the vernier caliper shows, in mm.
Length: 12.8 mm
